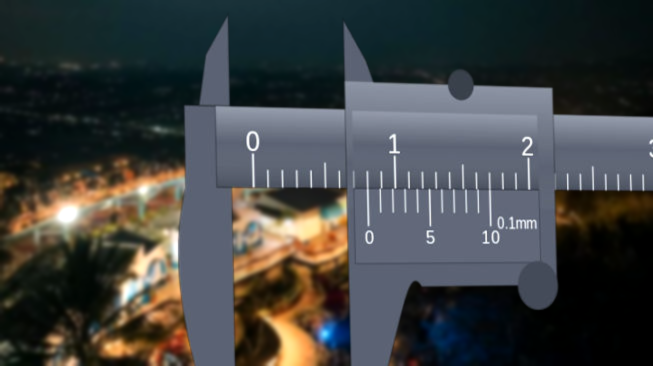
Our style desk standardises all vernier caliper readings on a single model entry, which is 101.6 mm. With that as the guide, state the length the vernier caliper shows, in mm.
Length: 8.0 mm
